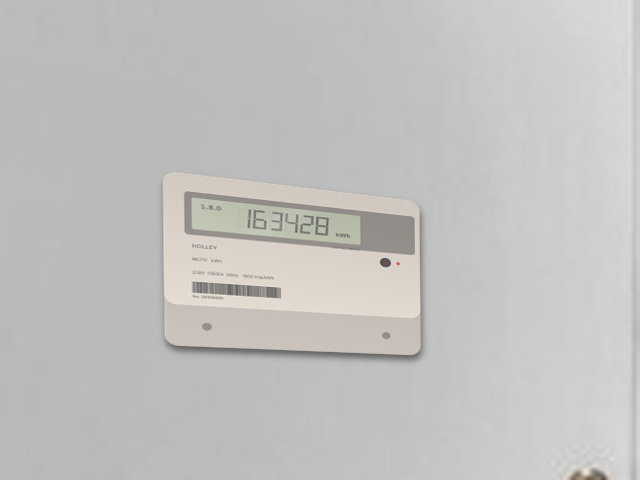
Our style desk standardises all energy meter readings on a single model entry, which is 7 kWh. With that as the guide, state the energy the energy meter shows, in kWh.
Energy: 163428 kWh
